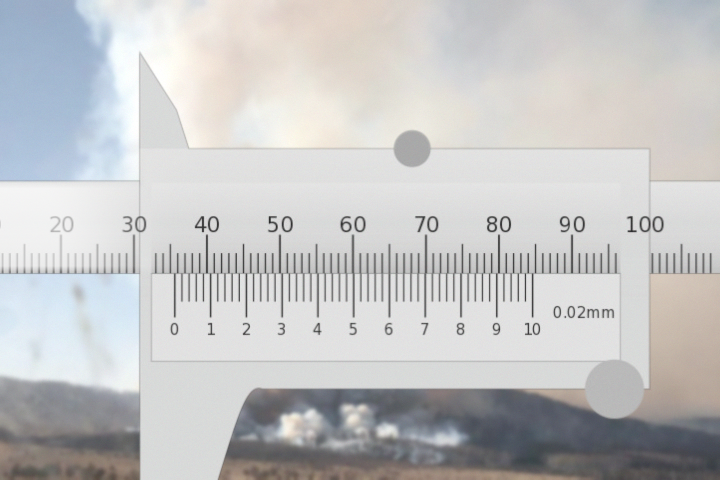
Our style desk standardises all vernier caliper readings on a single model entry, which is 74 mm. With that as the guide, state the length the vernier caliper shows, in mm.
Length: 35.6 mm
